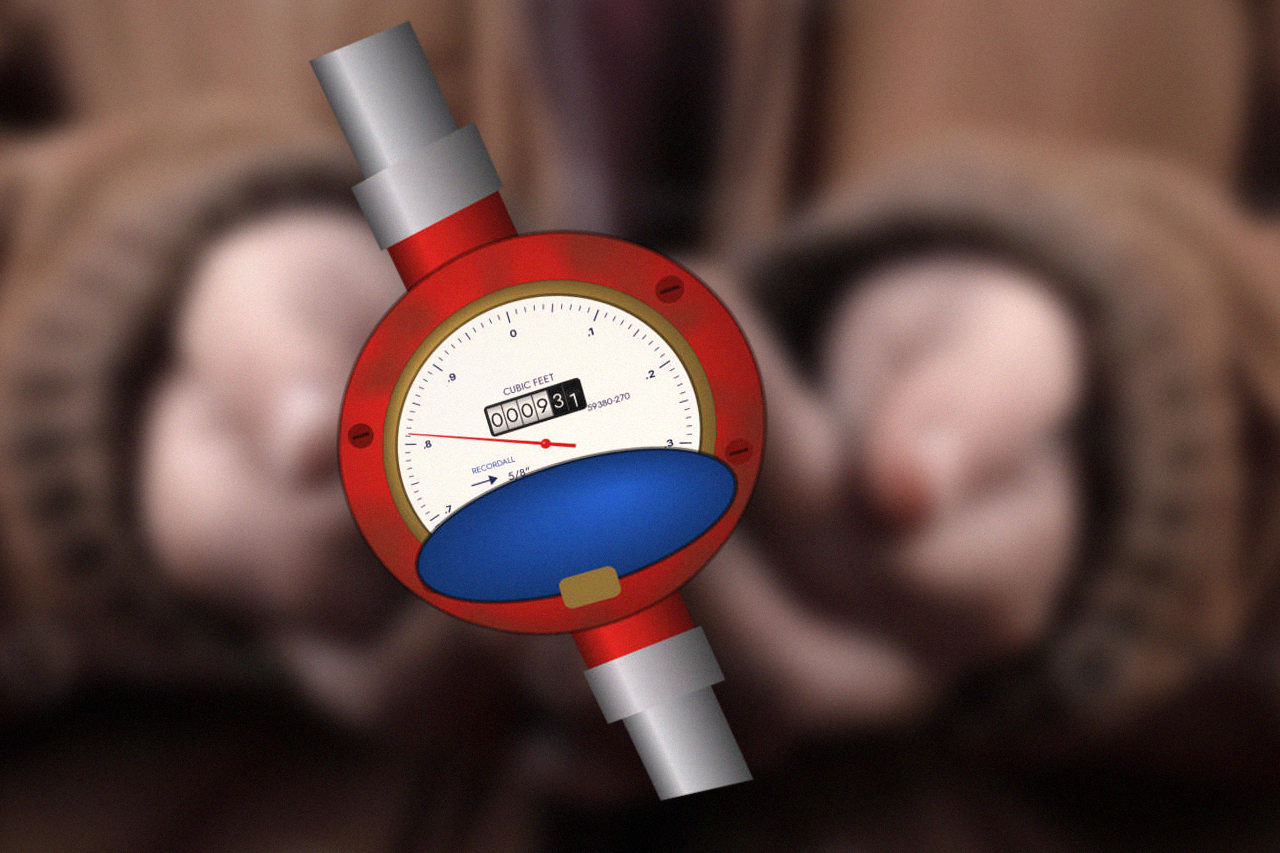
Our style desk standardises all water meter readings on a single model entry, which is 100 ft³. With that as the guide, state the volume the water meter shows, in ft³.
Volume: 930.81 ft³
